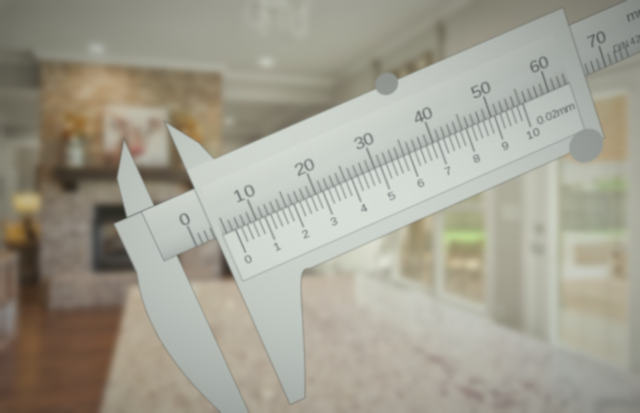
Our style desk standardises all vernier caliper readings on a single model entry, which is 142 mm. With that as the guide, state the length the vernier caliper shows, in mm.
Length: 6.5 mm
